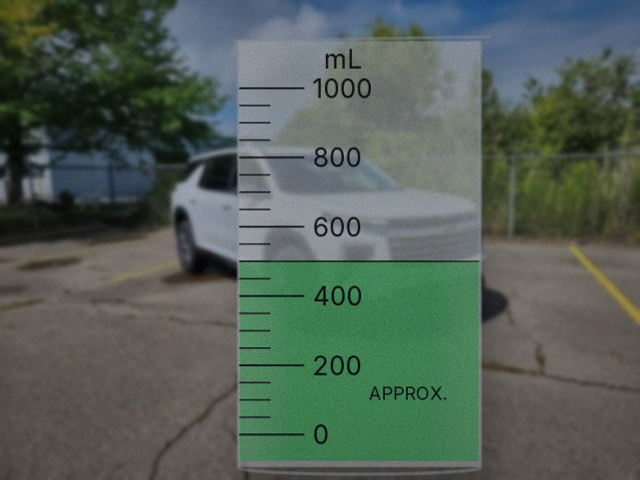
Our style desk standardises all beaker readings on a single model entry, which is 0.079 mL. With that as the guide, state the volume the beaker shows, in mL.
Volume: 500 mL
